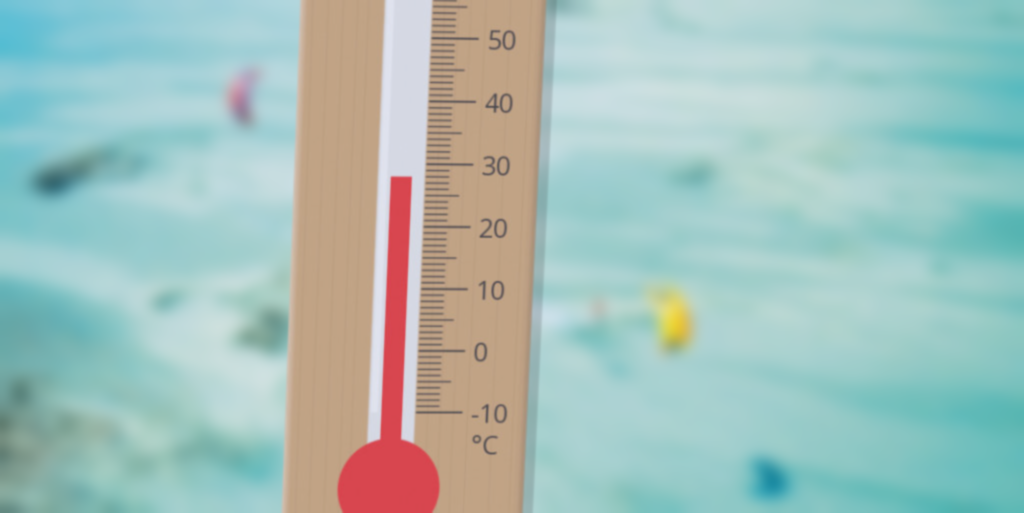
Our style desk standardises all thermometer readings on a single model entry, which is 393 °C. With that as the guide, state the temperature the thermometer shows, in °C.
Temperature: 28 °C
